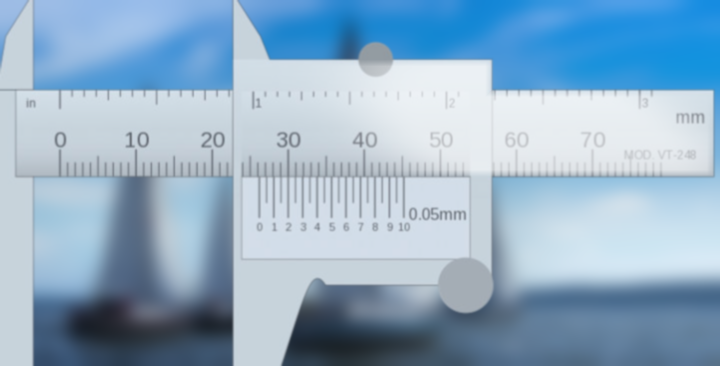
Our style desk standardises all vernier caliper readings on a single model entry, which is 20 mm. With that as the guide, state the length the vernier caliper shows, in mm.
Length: 26.2 mm
